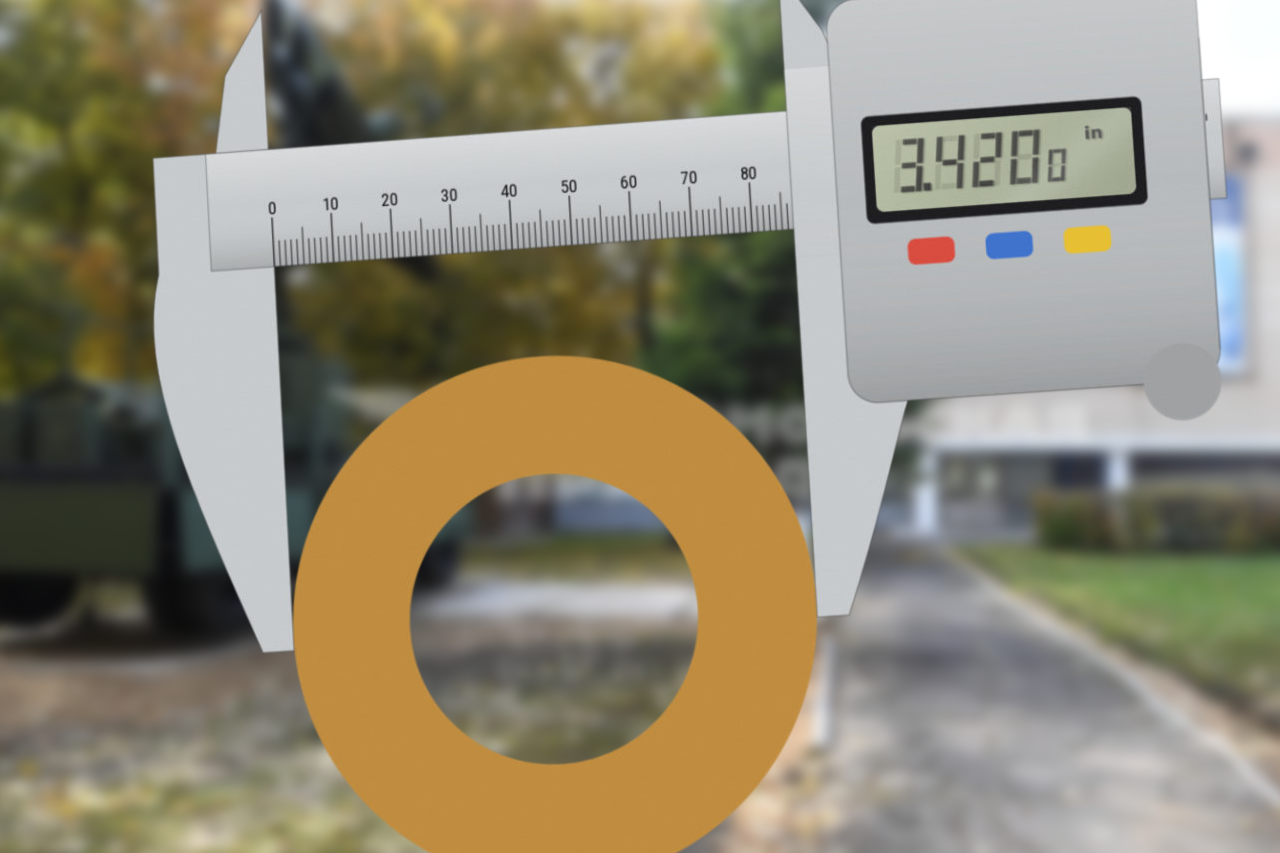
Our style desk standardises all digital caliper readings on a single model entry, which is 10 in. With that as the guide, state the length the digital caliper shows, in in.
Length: 3.4200 in
